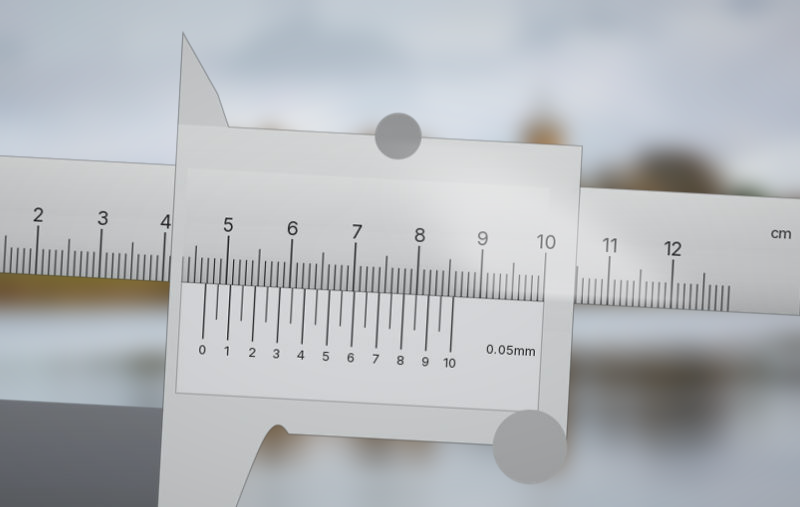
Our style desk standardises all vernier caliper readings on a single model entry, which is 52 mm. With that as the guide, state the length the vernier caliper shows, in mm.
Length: 46.8 mm
